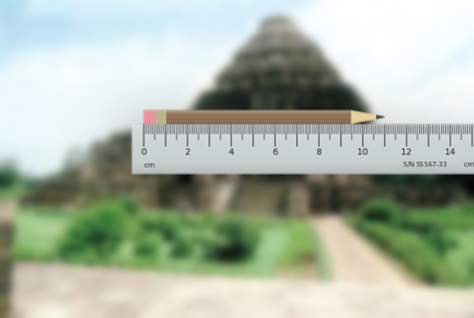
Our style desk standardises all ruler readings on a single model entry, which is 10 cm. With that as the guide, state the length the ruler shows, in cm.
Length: 11 cm
